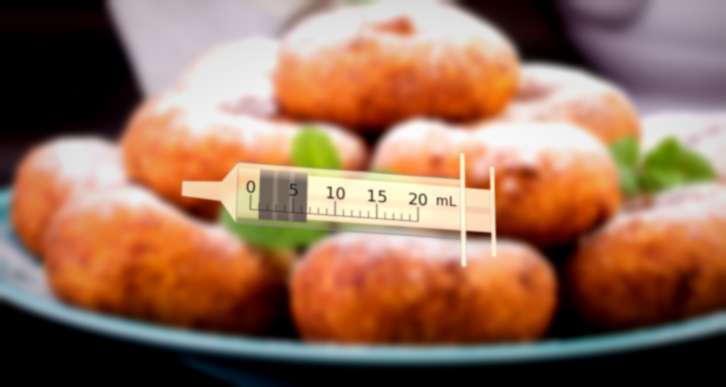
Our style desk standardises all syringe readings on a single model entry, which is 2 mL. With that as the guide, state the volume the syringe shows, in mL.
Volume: 1 mL
